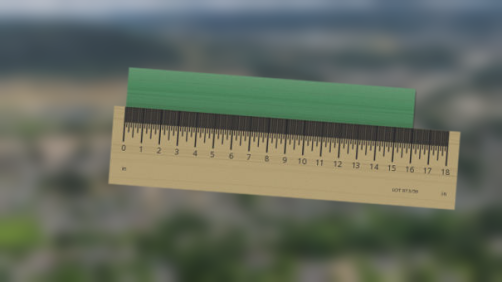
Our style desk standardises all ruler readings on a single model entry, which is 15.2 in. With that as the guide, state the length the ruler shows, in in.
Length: 16 in
